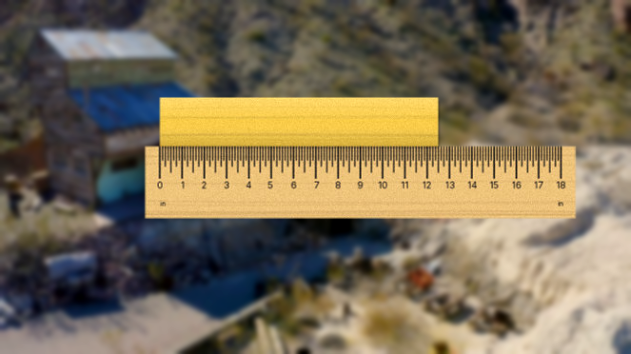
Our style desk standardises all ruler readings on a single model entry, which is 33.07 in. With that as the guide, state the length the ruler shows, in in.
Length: 12.5 in
